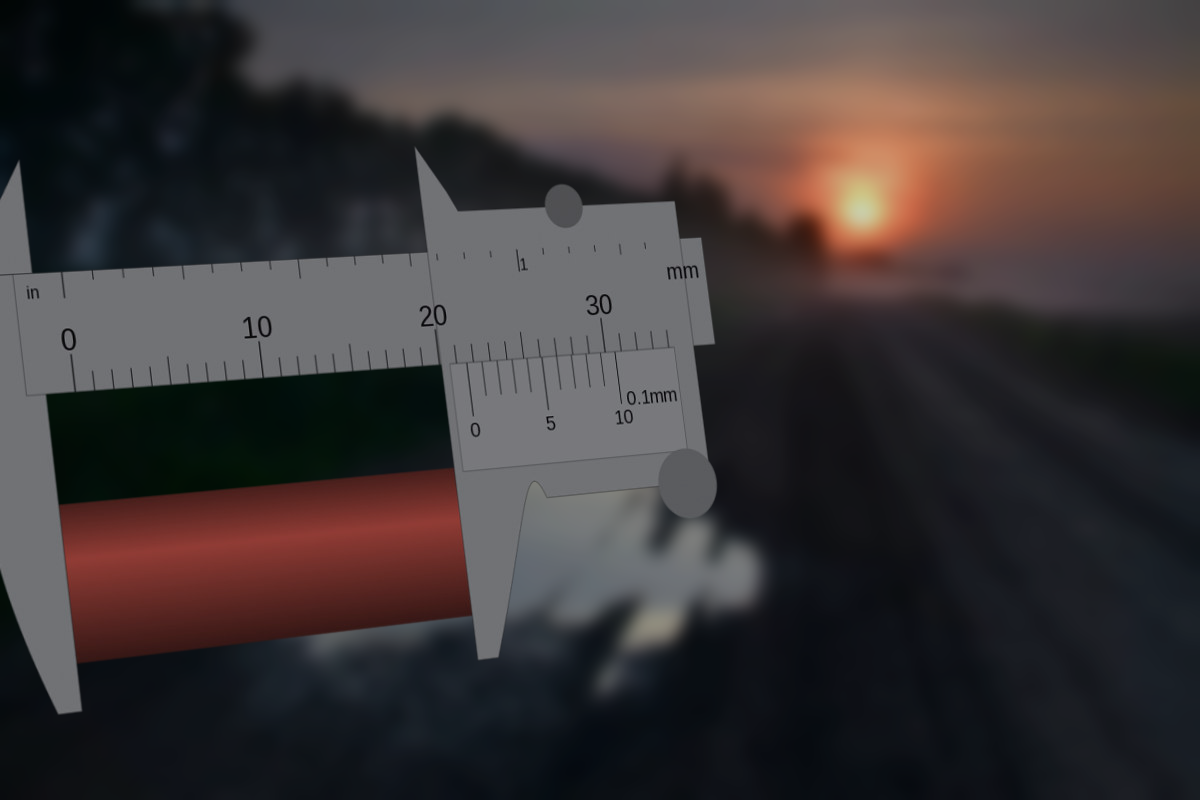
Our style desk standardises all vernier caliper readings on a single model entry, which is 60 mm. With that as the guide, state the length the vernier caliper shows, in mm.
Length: 21.6 mm
